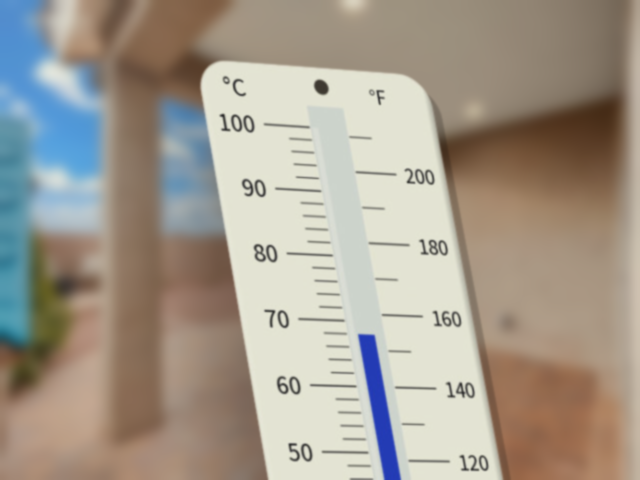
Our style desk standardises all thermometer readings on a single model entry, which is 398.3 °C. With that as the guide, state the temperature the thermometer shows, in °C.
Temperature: 68 °C
